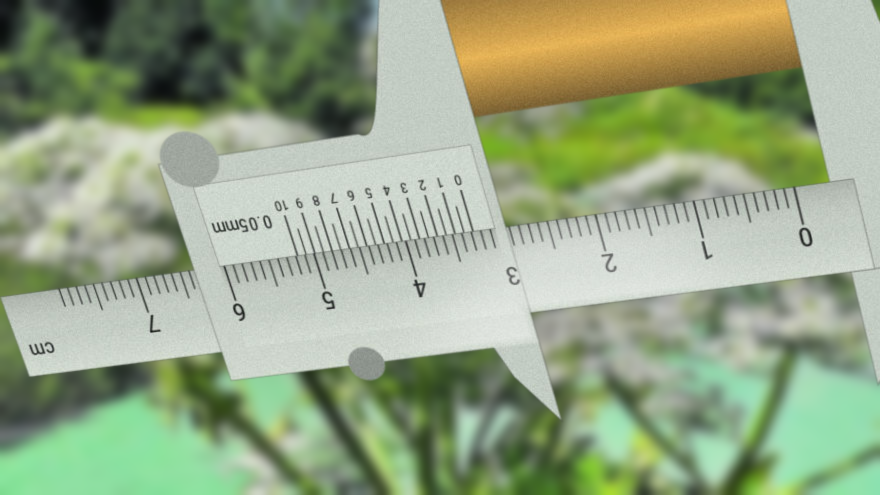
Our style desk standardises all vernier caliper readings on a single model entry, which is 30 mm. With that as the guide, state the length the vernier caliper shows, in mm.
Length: 32.8 mm
